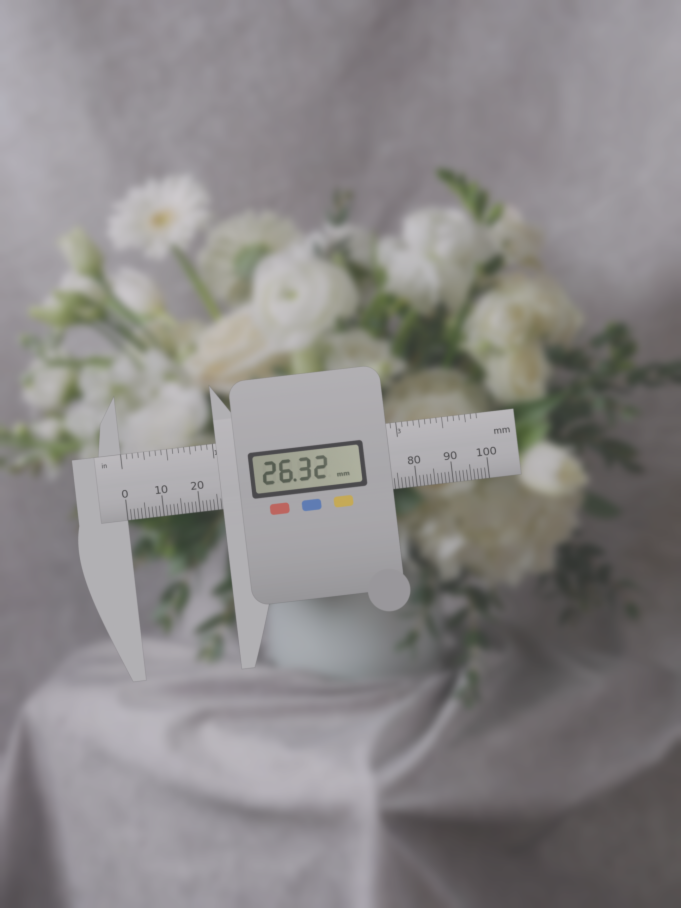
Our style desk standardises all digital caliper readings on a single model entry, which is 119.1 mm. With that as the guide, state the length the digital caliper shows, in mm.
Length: 26.32 mm
